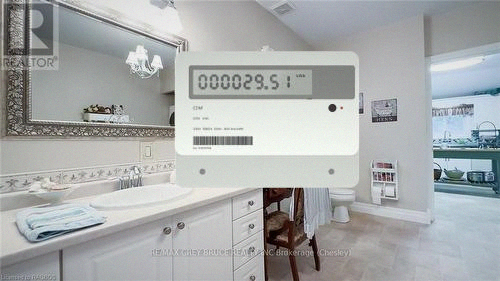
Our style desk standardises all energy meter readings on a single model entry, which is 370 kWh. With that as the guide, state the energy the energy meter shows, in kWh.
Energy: 29.51 kWh
